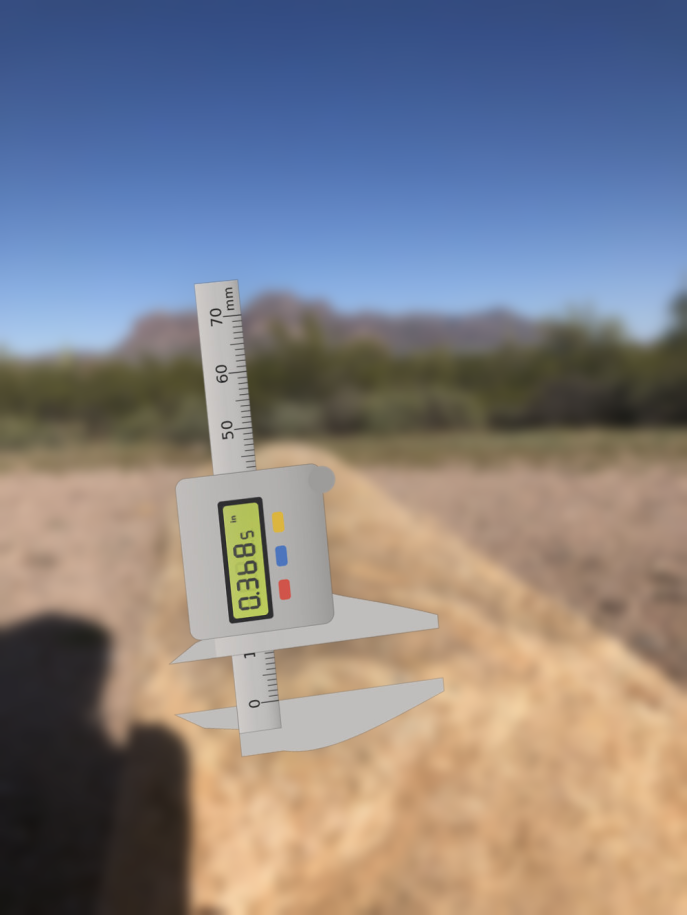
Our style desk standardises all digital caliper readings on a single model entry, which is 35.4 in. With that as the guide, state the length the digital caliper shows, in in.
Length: 0.3685 in
